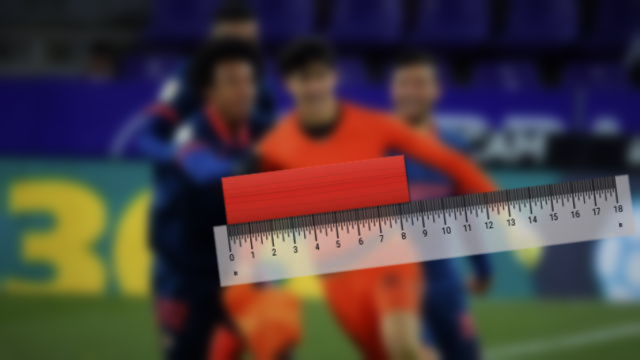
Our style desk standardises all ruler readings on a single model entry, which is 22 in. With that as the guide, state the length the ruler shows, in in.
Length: 8.5 in
